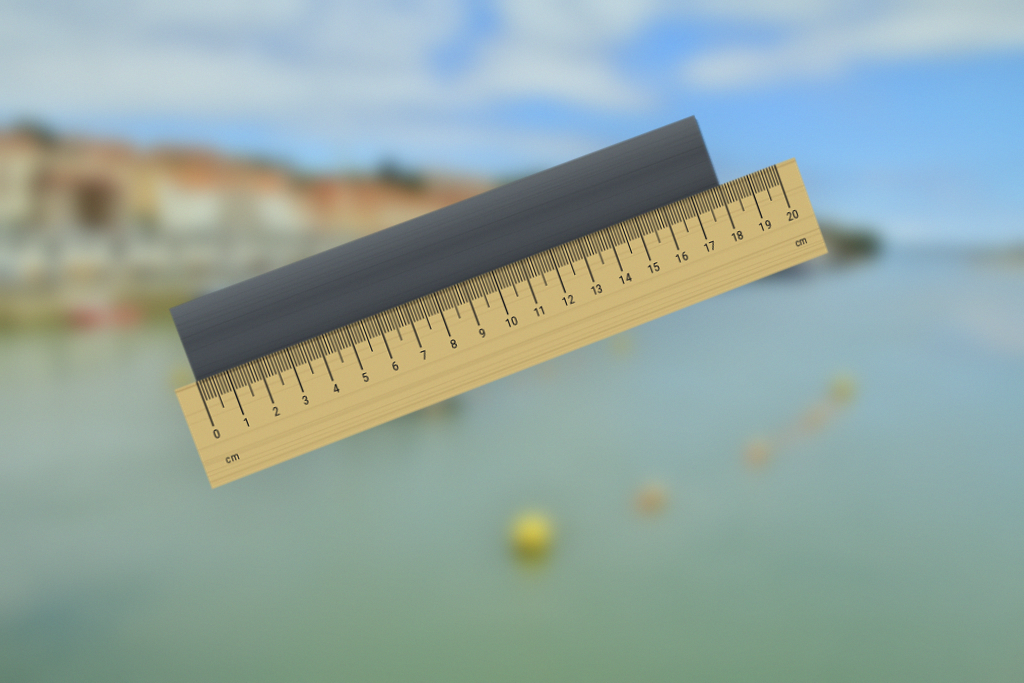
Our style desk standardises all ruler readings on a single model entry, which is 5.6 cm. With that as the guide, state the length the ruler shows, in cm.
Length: 18 cm
